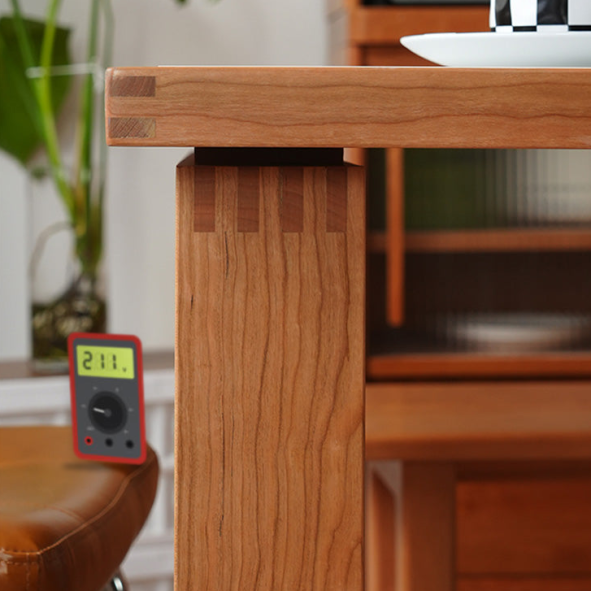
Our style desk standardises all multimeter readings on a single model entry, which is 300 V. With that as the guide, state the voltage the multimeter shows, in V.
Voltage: 211 V
